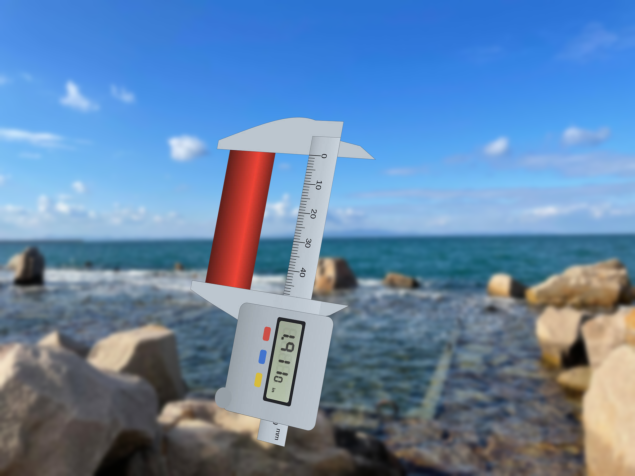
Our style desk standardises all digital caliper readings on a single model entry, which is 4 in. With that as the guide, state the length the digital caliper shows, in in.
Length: 1.9110 in
